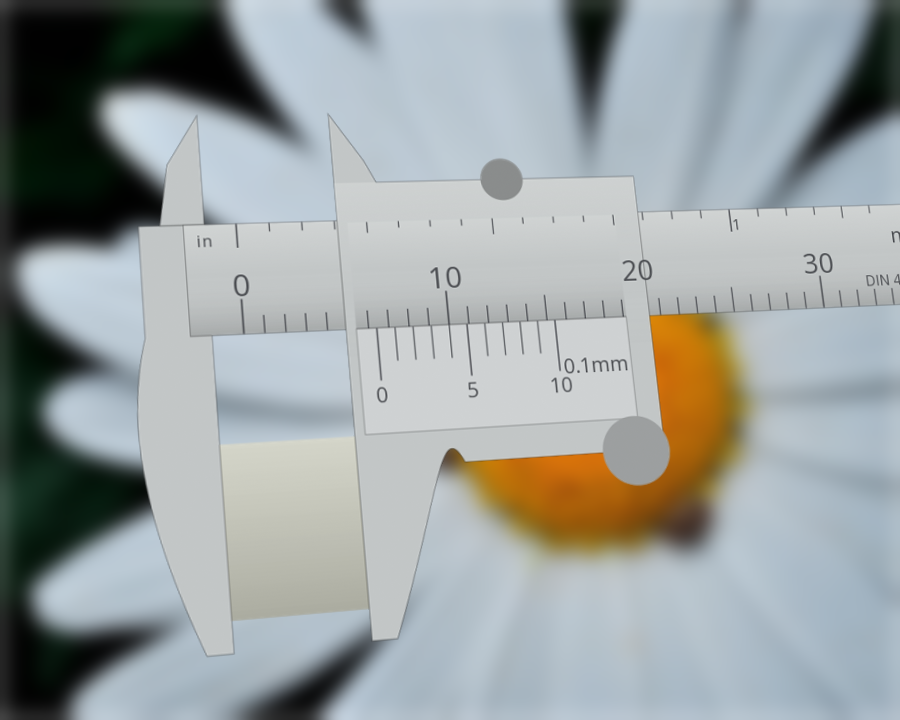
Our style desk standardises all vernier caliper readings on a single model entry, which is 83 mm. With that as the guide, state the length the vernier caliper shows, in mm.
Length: 6.4 mm
